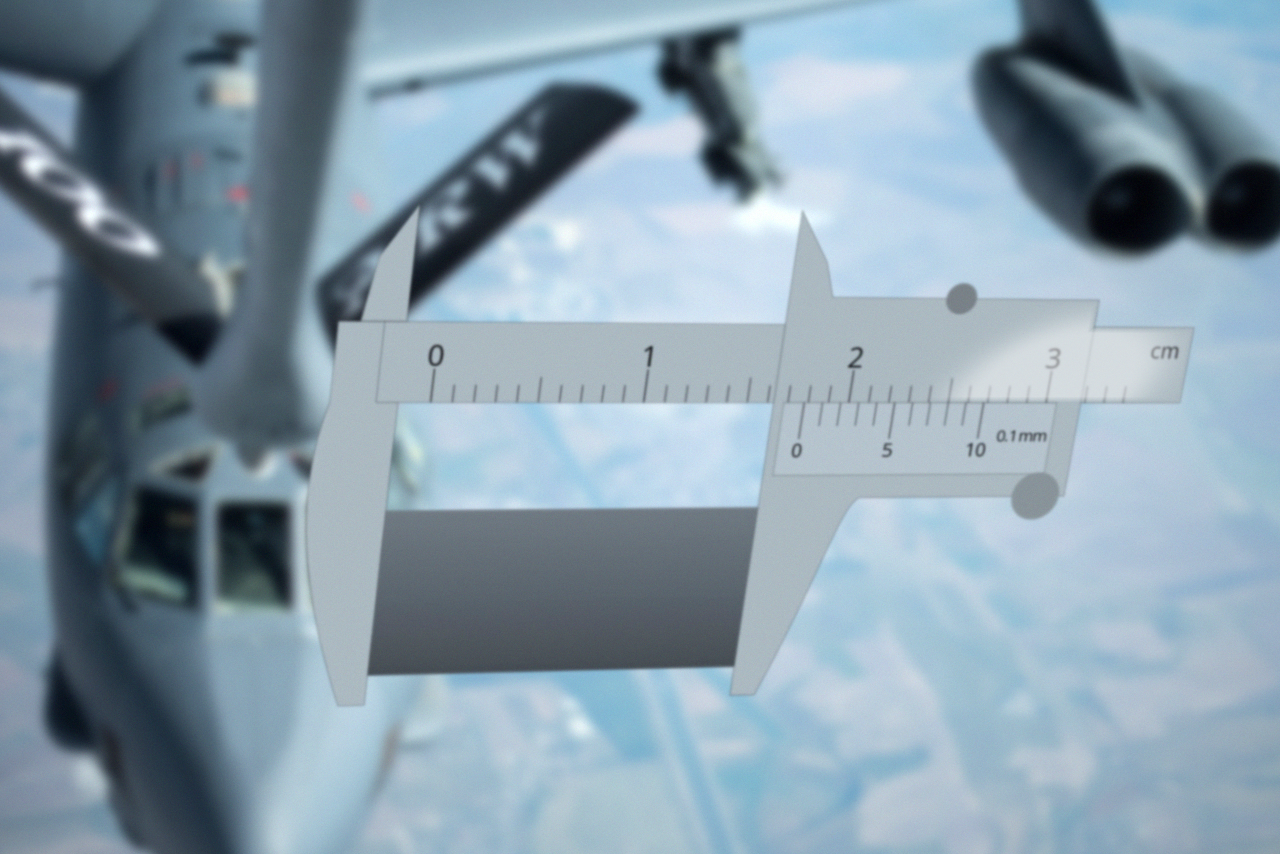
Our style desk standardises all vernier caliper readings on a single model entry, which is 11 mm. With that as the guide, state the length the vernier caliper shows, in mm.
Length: 17.8 mm
